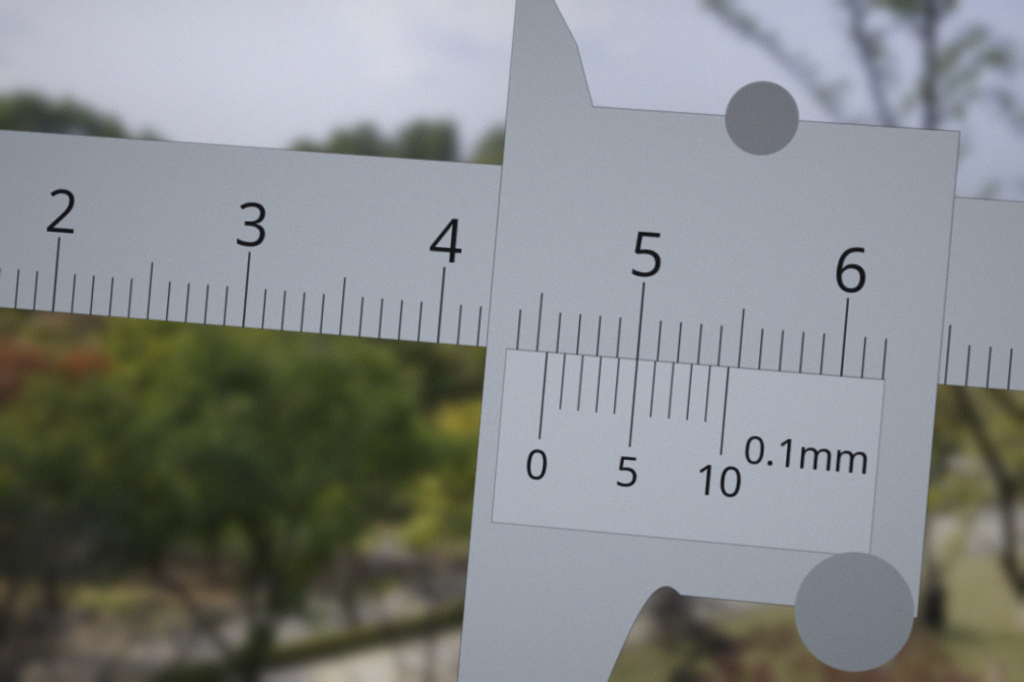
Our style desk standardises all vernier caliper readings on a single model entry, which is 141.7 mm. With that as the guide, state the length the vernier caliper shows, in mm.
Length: 45.5 mm
